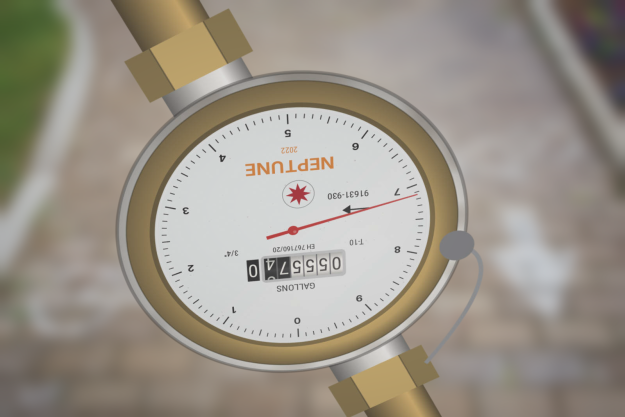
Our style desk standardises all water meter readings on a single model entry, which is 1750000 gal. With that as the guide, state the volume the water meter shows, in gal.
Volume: 555737.1 gal
